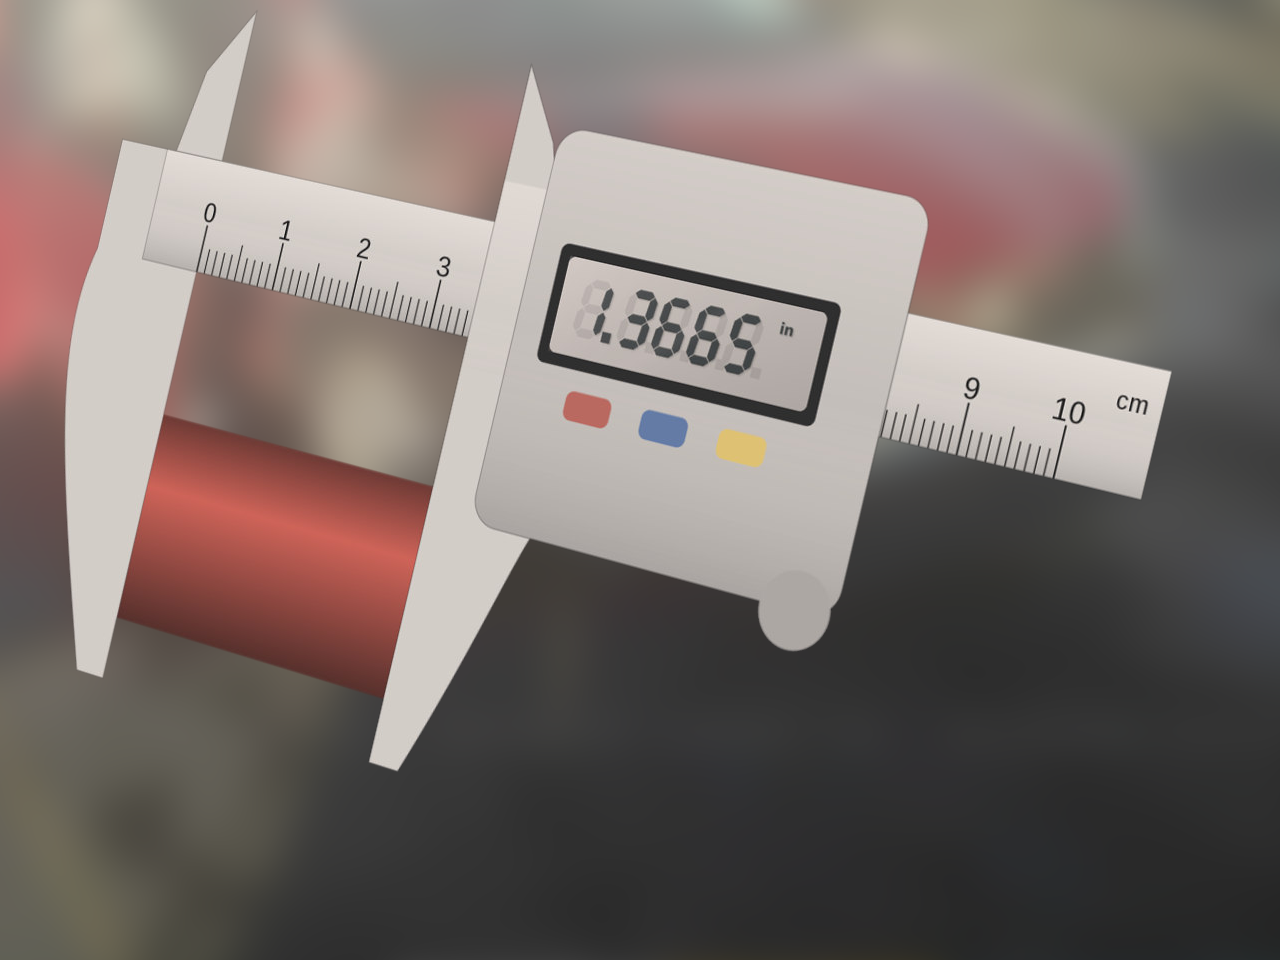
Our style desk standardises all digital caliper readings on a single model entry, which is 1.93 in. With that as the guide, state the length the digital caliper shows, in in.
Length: 1.3665 in
